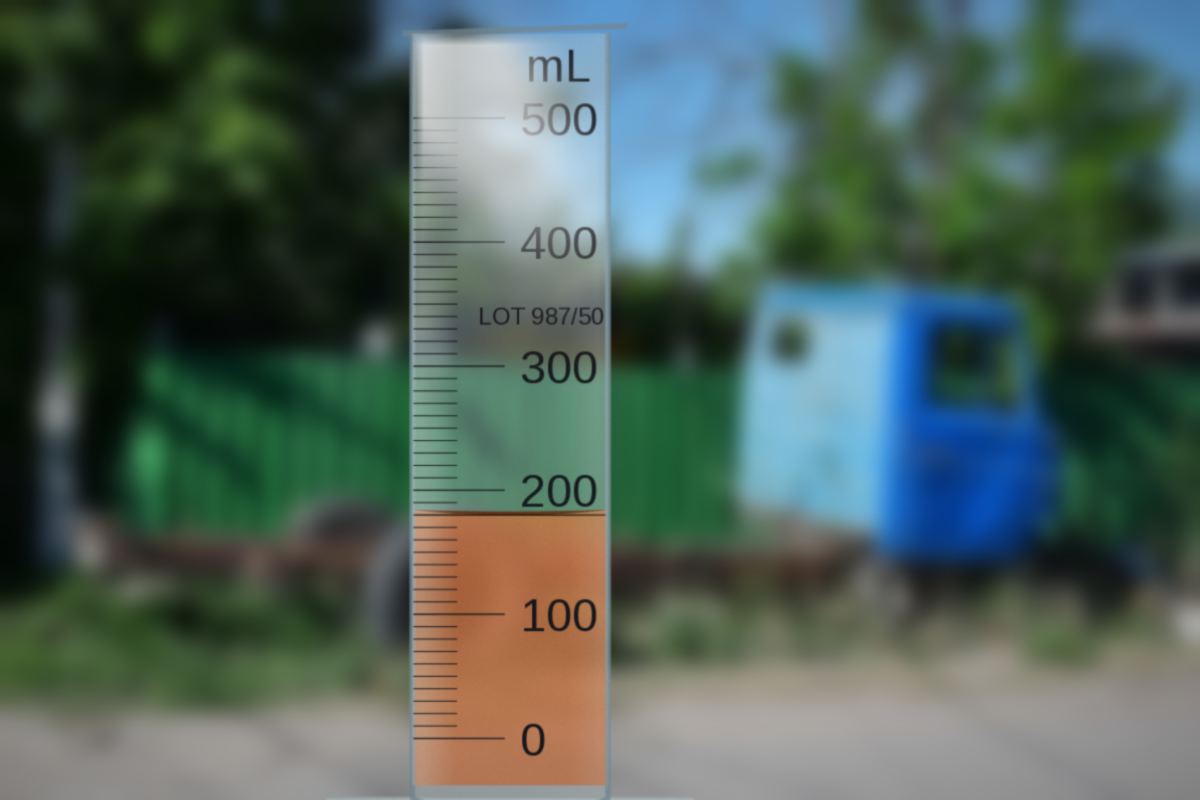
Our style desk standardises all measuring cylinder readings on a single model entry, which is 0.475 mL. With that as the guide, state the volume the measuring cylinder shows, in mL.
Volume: 180 mL
